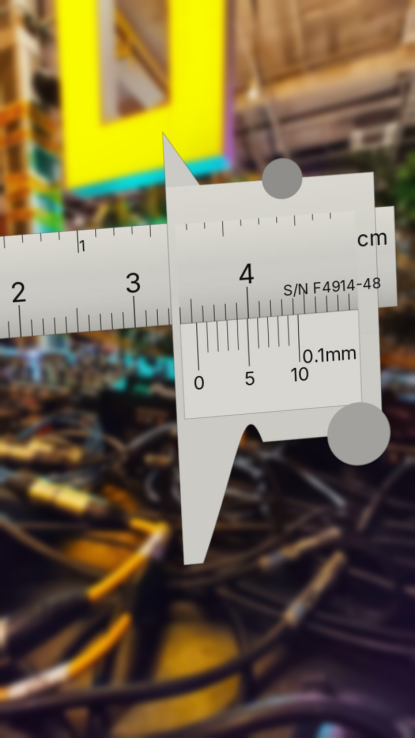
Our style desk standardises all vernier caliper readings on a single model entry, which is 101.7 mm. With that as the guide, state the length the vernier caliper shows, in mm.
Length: 35.4 mm
